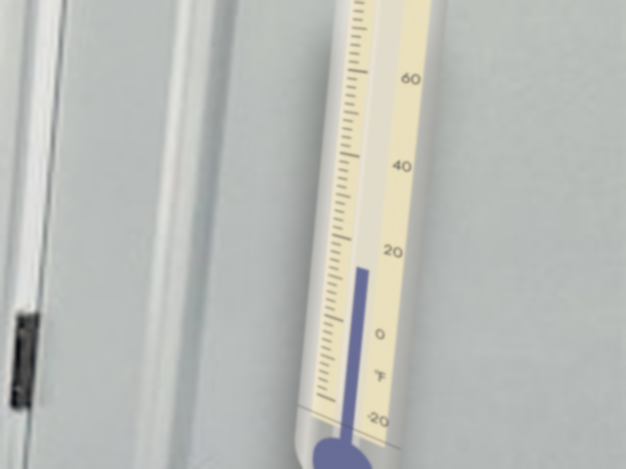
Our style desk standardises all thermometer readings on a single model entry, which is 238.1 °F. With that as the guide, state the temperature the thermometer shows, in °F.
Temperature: 14 °F
